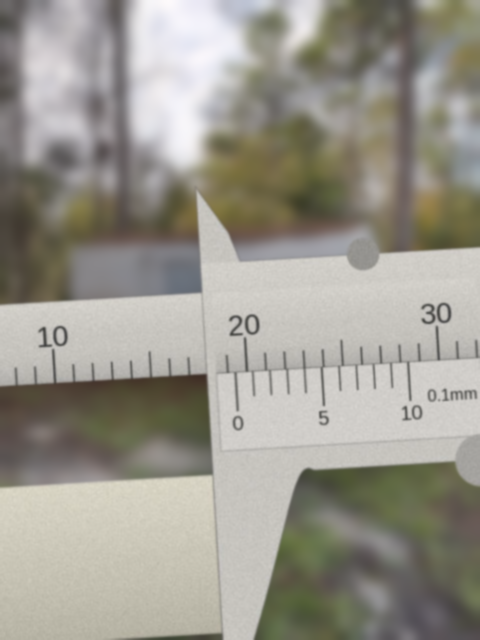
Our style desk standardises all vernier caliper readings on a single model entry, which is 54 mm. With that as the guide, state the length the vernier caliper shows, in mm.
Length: 19.4 mm
